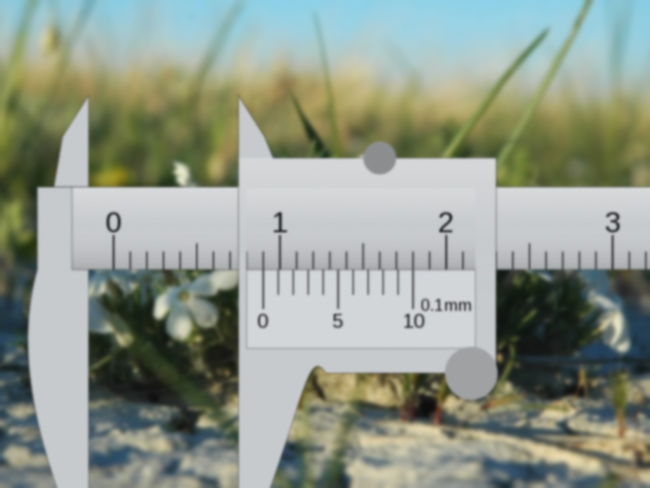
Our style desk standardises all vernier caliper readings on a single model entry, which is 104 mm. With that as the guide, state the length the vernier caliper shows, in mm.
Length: 9.0 mm
